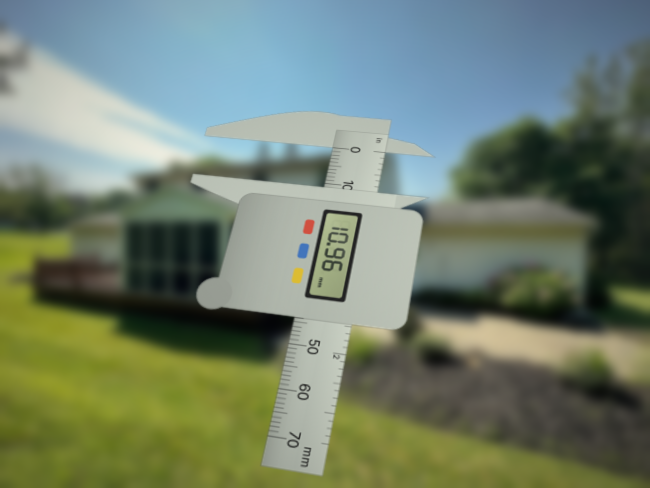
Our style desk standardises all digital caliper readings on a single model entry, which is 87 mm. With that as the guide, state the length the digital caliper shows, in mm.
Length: 10.96 mm
